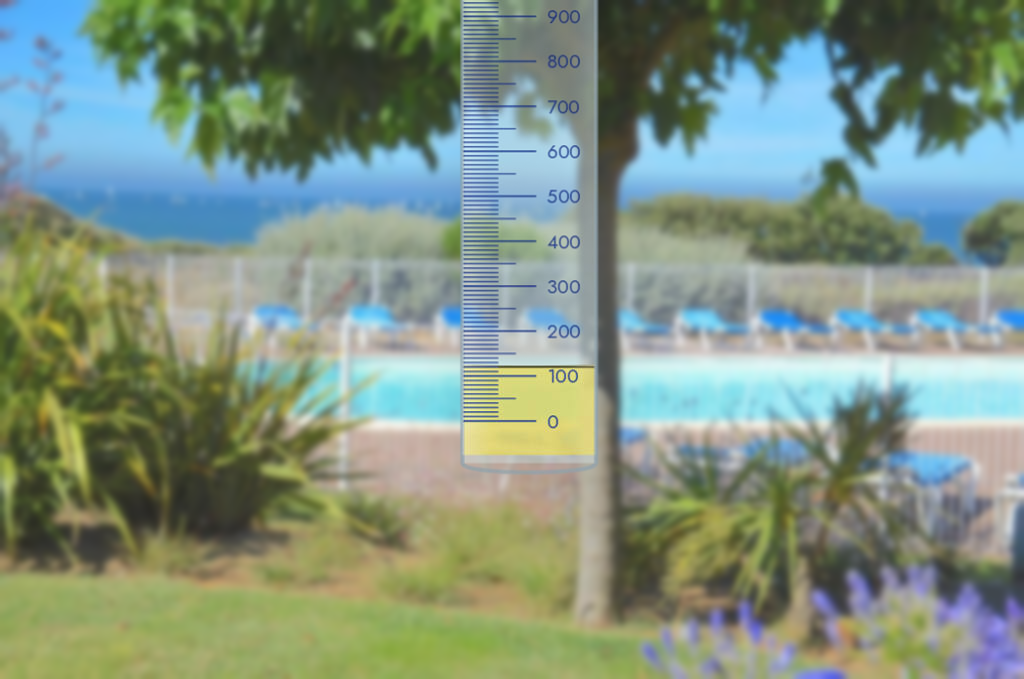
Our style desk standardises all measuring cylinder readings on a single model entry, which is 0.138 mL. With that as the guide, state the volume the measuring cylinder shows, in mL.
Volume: 120 mL
